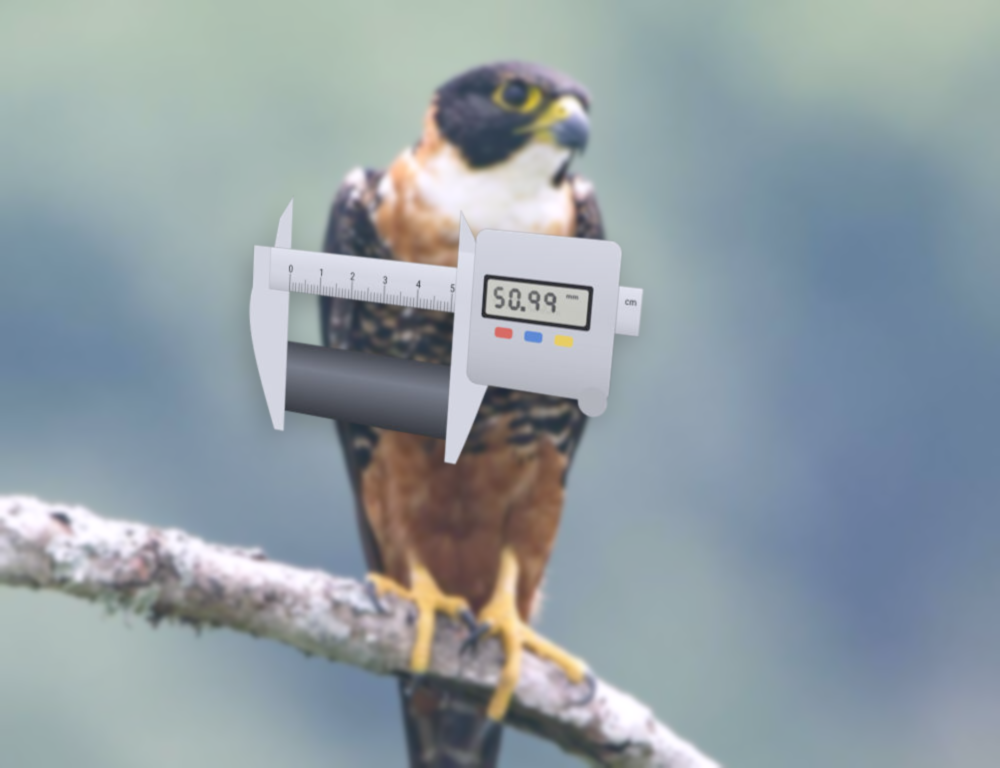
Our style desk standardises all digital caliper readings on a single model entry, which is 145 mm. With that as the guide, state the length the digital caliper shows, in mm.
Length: 50.99 mm
